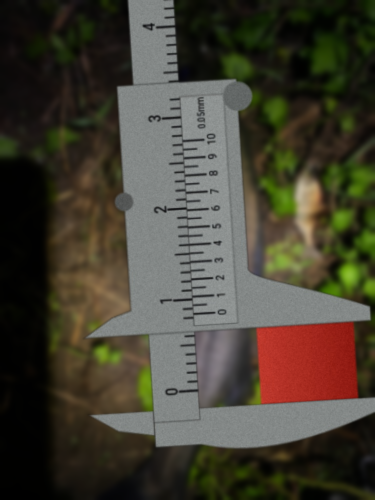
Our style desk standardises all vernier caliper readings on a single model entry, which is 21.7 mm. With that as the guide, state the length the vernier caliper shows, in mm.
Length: 8.4 mm
